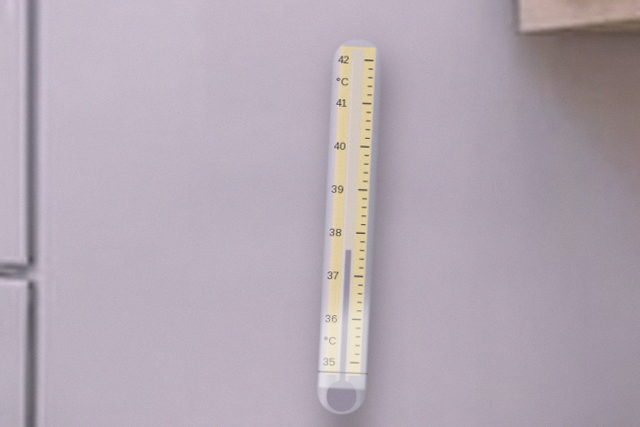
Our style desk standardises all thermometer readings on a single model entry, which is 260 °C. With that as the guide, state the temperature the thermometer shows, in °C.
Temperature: 37.6 °C
